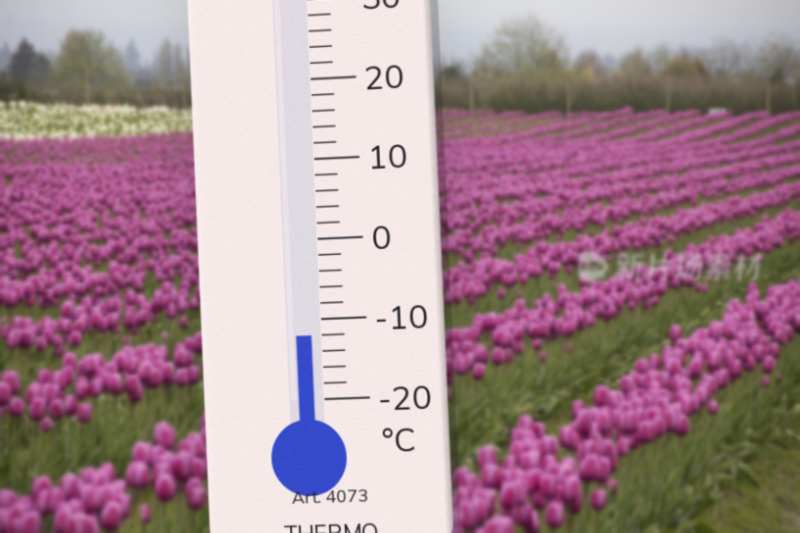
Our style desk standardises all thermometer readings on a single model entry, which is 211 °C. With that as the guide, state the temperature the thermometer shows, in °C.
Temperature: -12 °C
